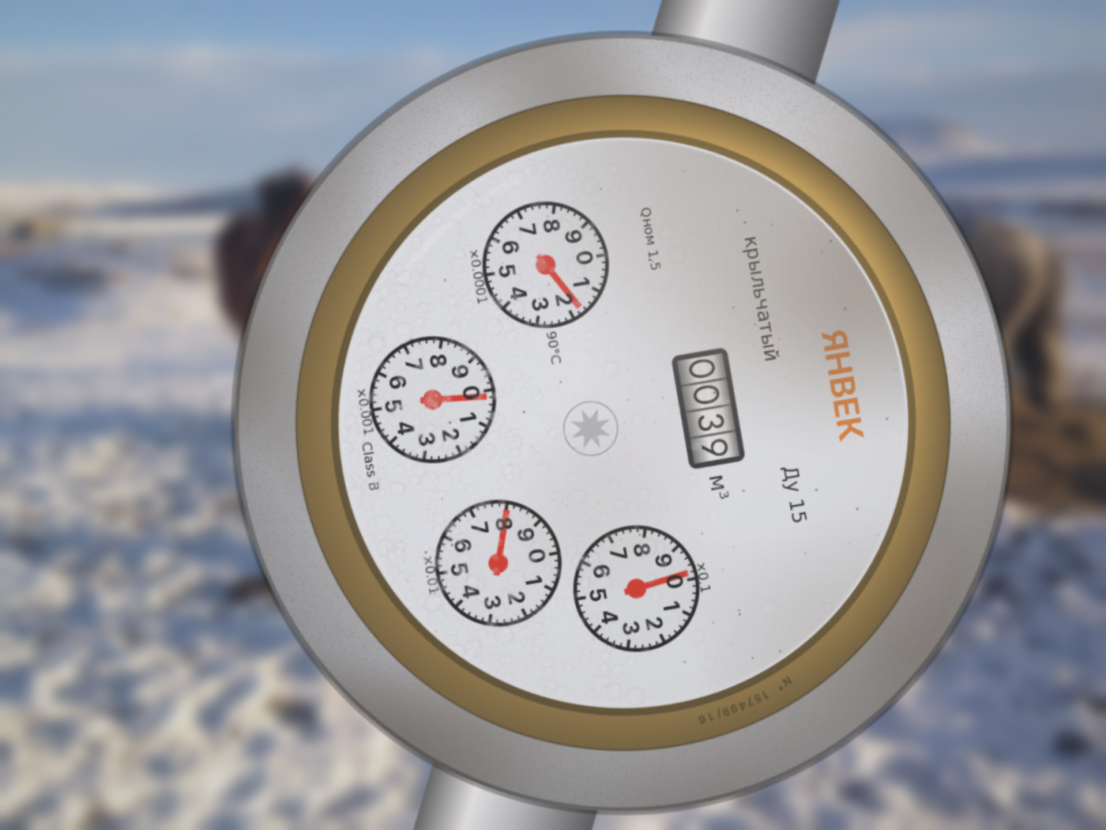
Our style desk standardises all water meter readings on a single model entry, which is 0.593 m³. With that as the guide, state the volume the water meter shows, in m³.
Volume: 38.9801 m³
